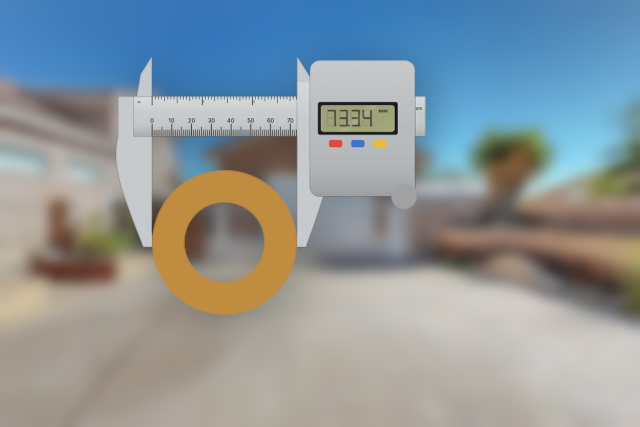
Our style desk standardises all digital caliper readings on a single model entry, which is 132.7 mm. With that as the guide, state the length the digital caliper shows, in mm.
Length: 73.34 mm
